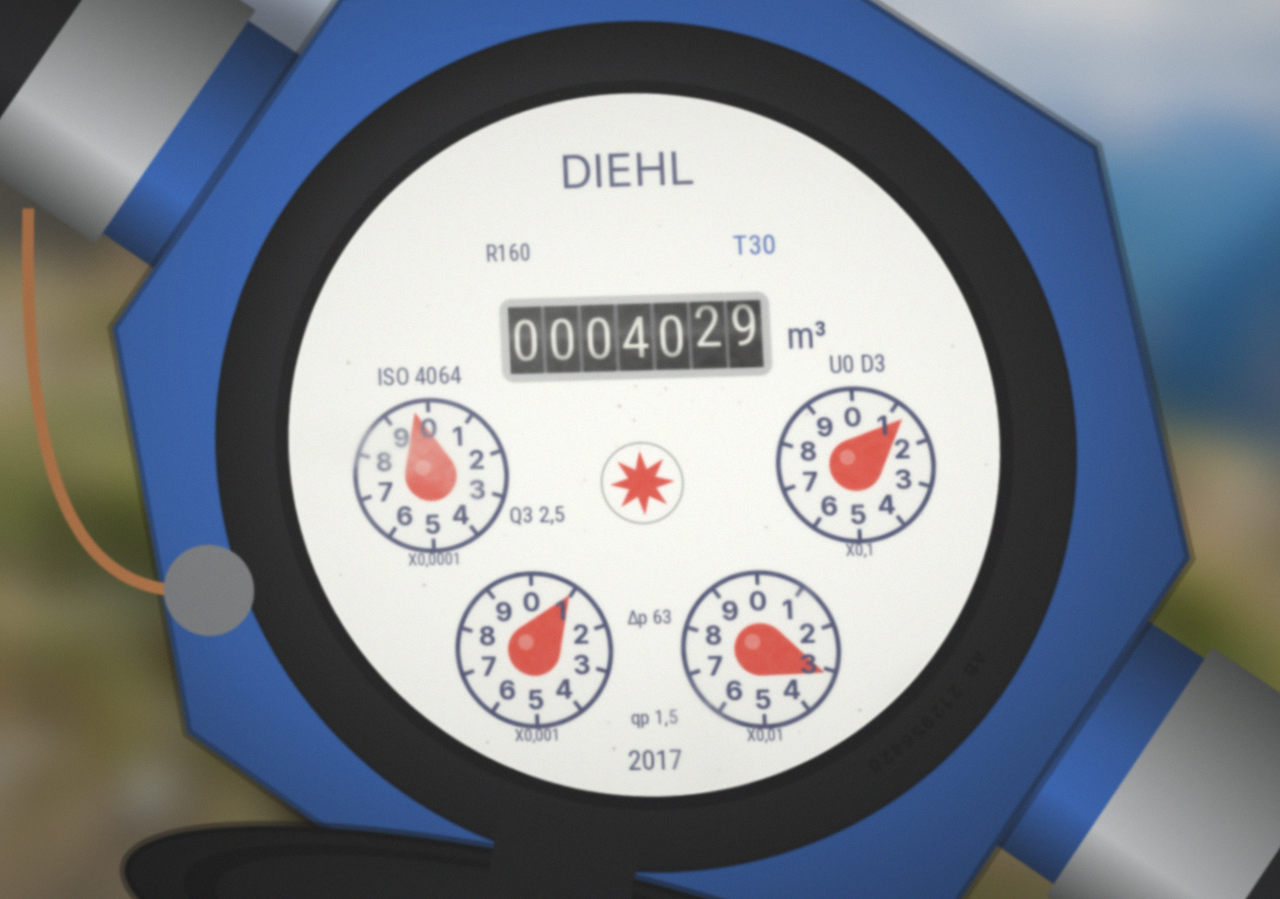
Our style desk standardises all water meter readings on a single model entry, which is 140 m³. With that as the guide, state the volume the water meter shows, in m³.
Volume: 4029.1309 m³
